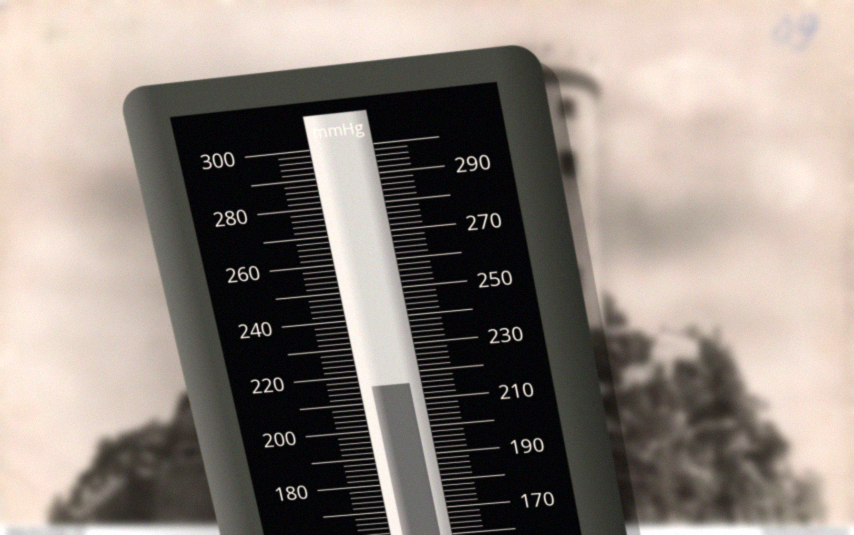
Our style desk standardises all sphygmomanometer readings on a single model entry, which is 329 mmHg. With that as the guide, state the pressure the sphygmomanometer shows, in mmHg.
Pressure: 216 mmHg
